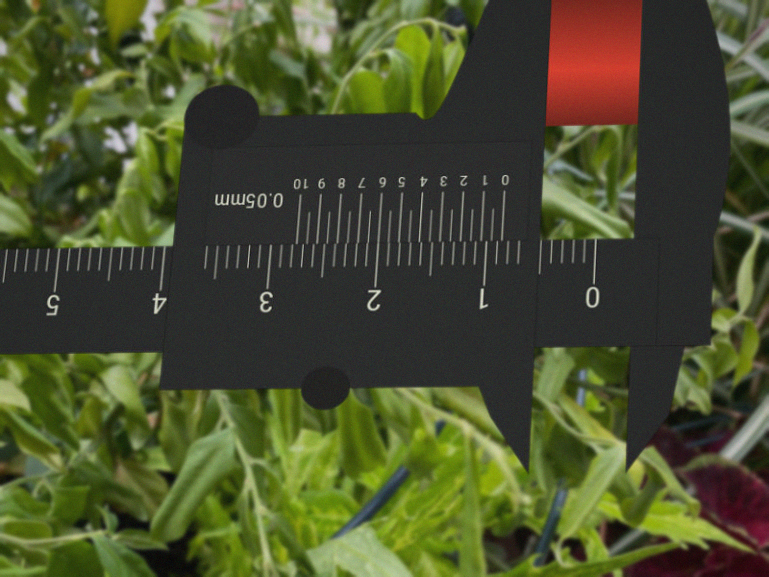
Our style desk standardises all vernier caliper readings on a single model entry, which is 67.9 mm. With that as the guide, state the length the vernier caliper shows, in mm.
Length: 8.6 mm
